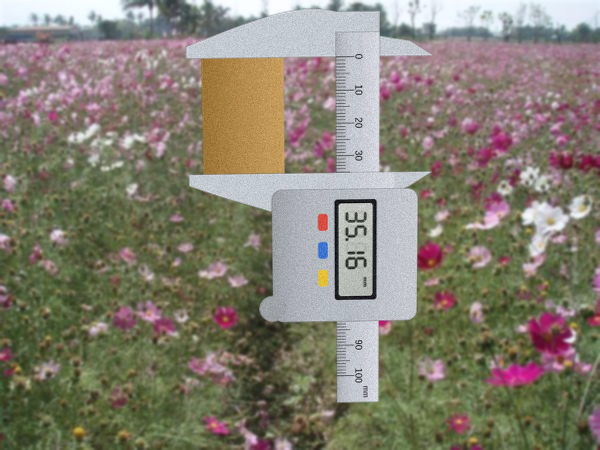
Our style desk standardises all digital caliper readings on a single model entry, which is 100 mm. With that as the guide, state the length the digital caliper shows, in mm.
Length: 35.16 mm
